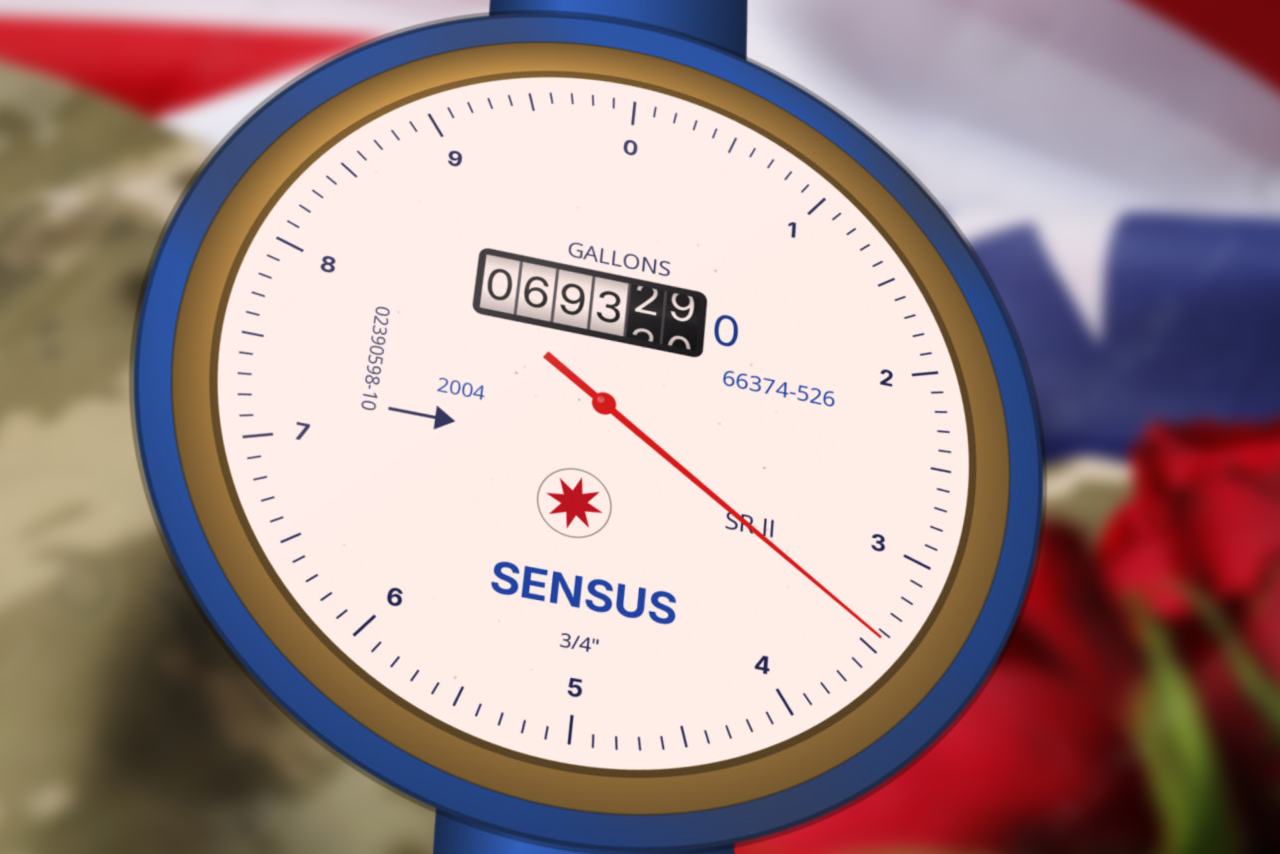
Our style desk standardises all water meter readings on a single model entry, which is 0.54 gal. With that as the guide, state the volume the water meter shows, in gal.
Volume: 693293.4 gal
